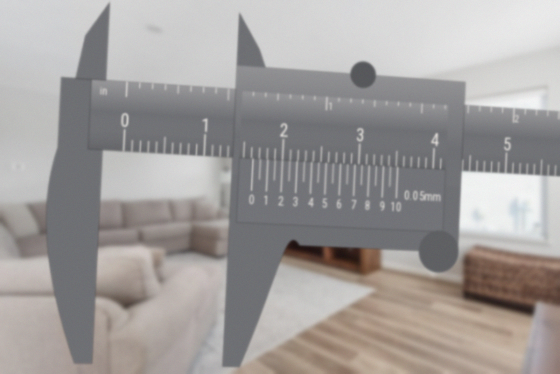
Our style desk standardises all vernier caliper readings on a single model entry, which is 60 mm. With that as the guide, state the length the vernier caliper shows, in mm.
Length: 16.2 mm
